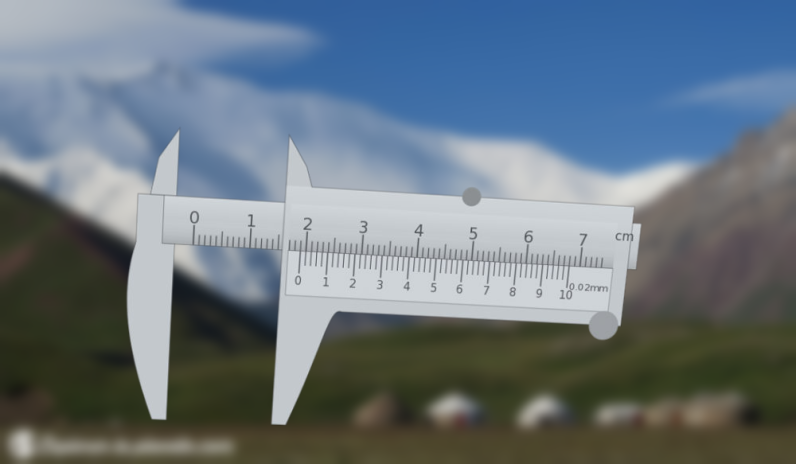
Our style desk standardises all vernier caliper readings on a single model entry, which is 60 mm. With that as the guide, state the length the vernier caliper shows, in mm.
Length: 19.0 mm
